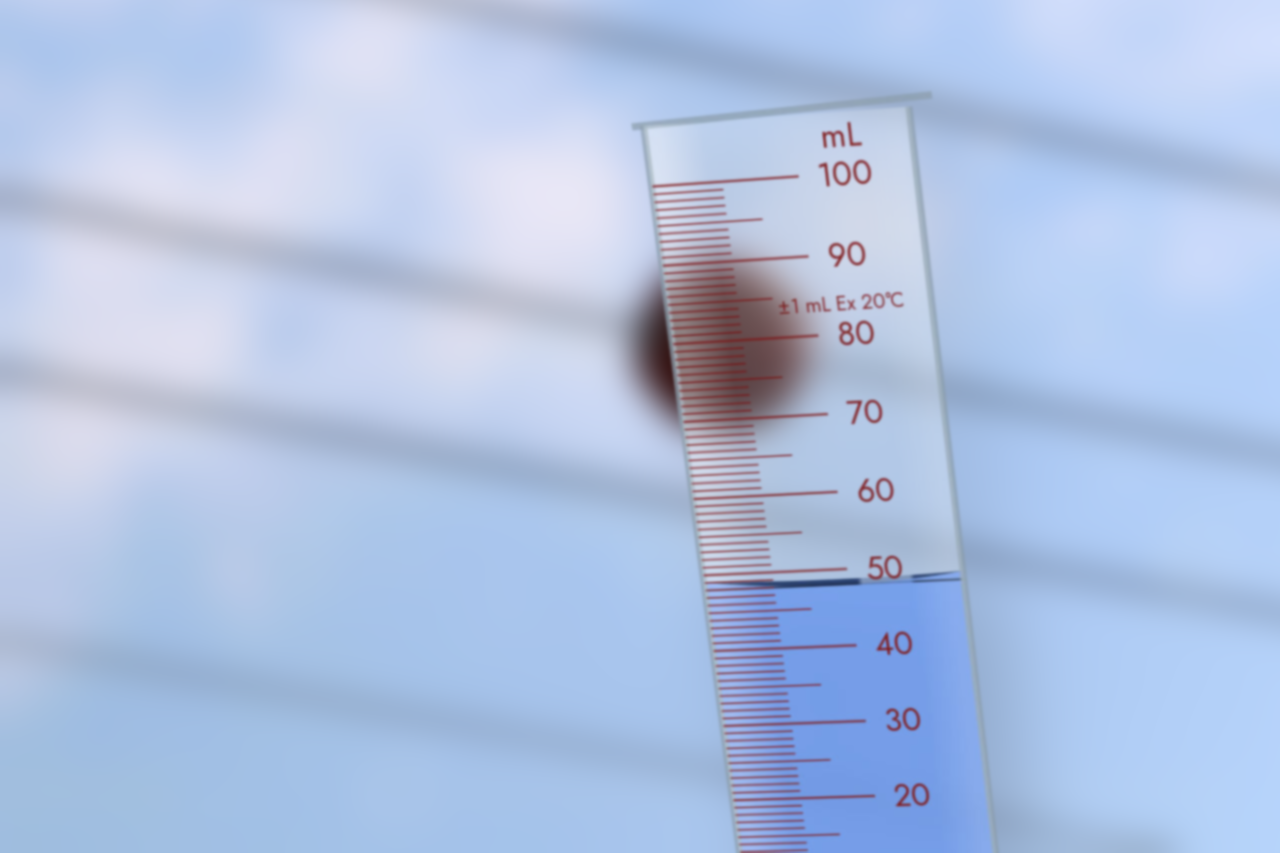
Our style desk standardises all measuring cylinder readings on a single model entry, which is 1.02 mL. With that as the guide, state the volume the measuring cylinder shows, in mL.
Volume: 48 mL
